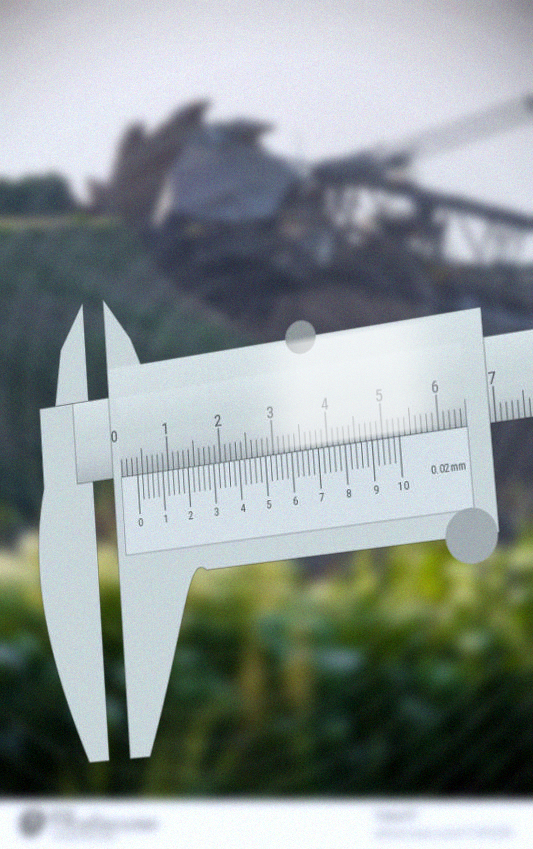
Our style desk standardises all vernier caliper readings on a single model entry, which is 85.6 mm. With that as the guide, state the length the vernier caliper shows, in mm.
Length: 4.0 mm
